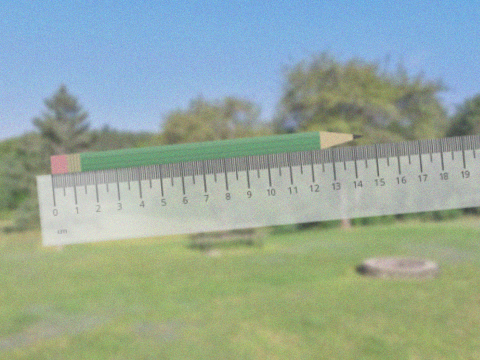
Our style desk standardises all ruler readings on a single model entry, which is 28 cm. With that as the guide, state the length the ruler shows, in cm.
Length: 14.5 cm
